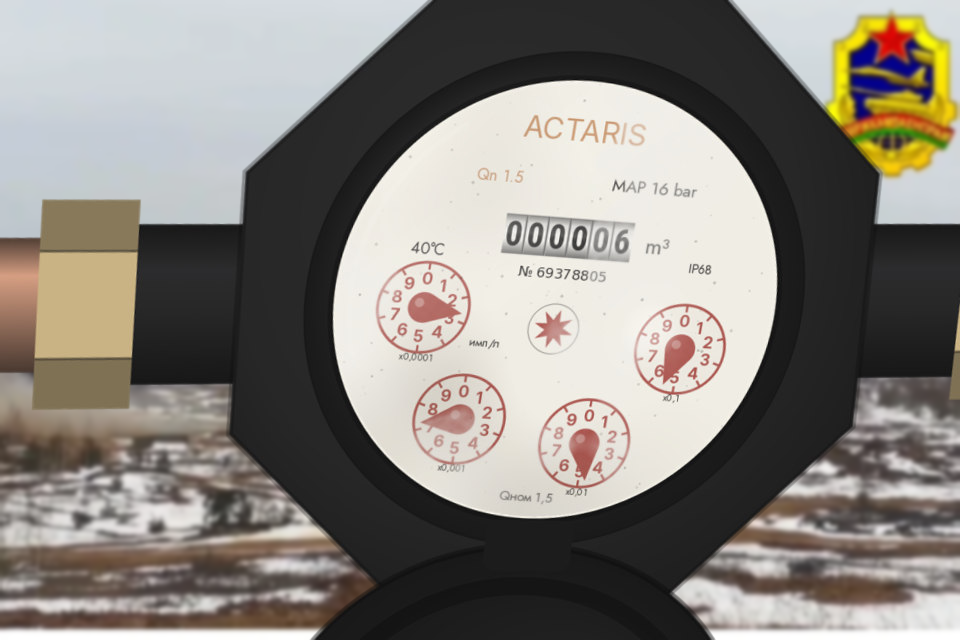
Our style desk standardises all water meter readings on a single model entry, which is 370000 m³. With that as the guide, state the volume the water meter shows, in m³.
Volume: 6.5472 m³
